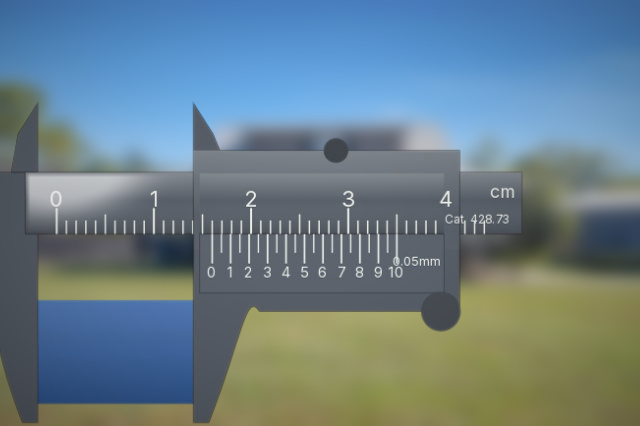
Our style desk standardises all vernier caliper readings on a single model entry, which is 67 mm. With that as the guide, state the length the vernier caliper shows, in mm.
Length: 16.0 mm
